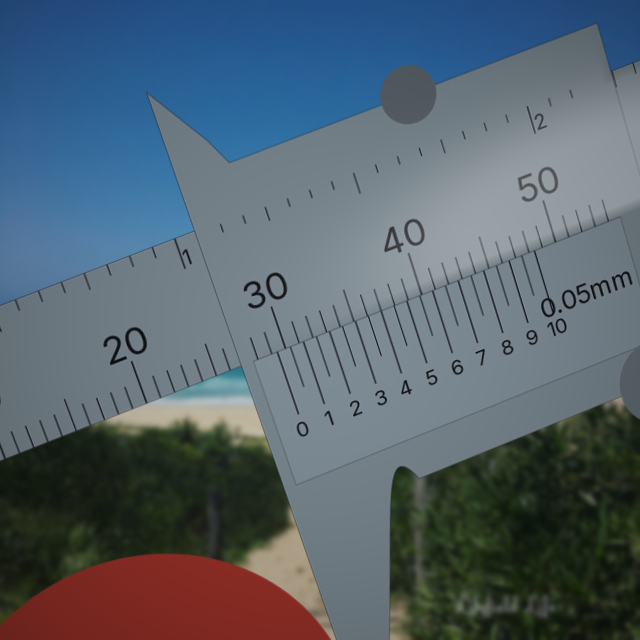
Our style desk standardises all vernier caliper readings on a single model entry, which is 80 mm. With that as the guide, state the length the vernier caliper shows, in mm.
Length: 29.4 mm
